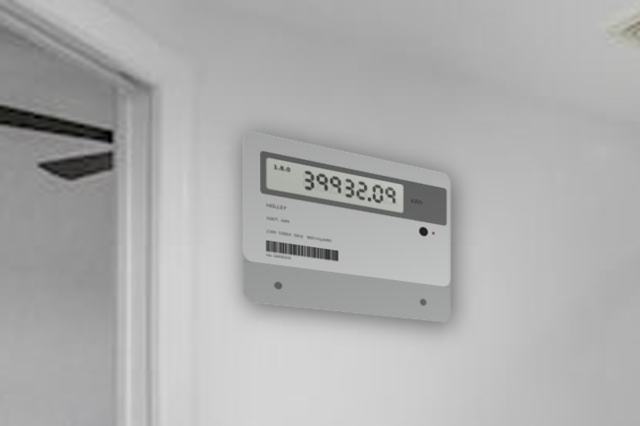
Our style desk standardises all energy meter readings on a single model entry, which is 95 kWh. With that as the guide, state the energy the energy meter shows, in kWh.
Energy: 39932.09 kWh
